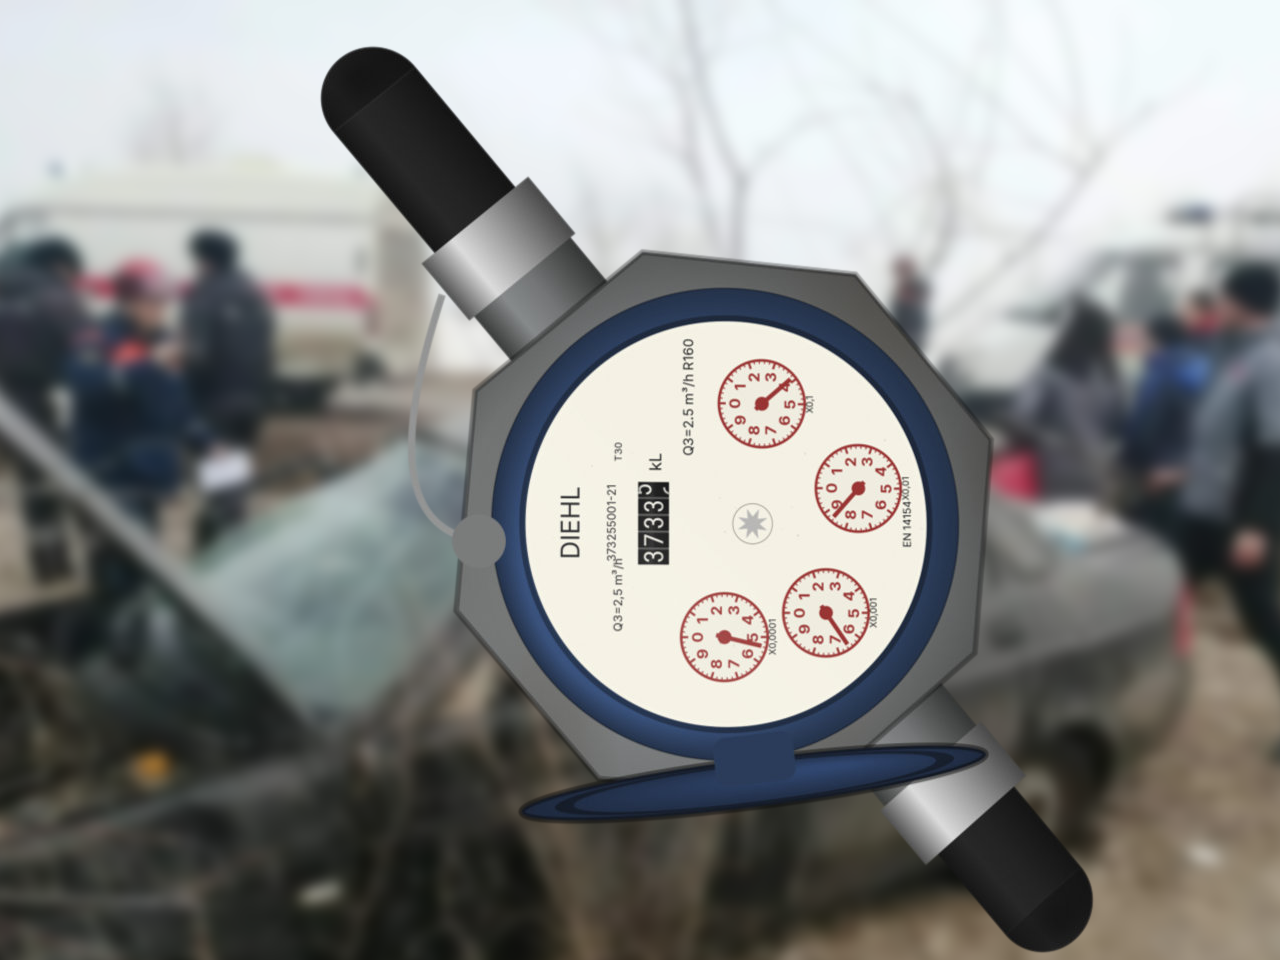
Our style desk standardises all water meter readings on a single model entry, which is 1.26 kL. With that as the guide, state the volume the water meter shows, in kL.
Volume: 37335.3865 kL
